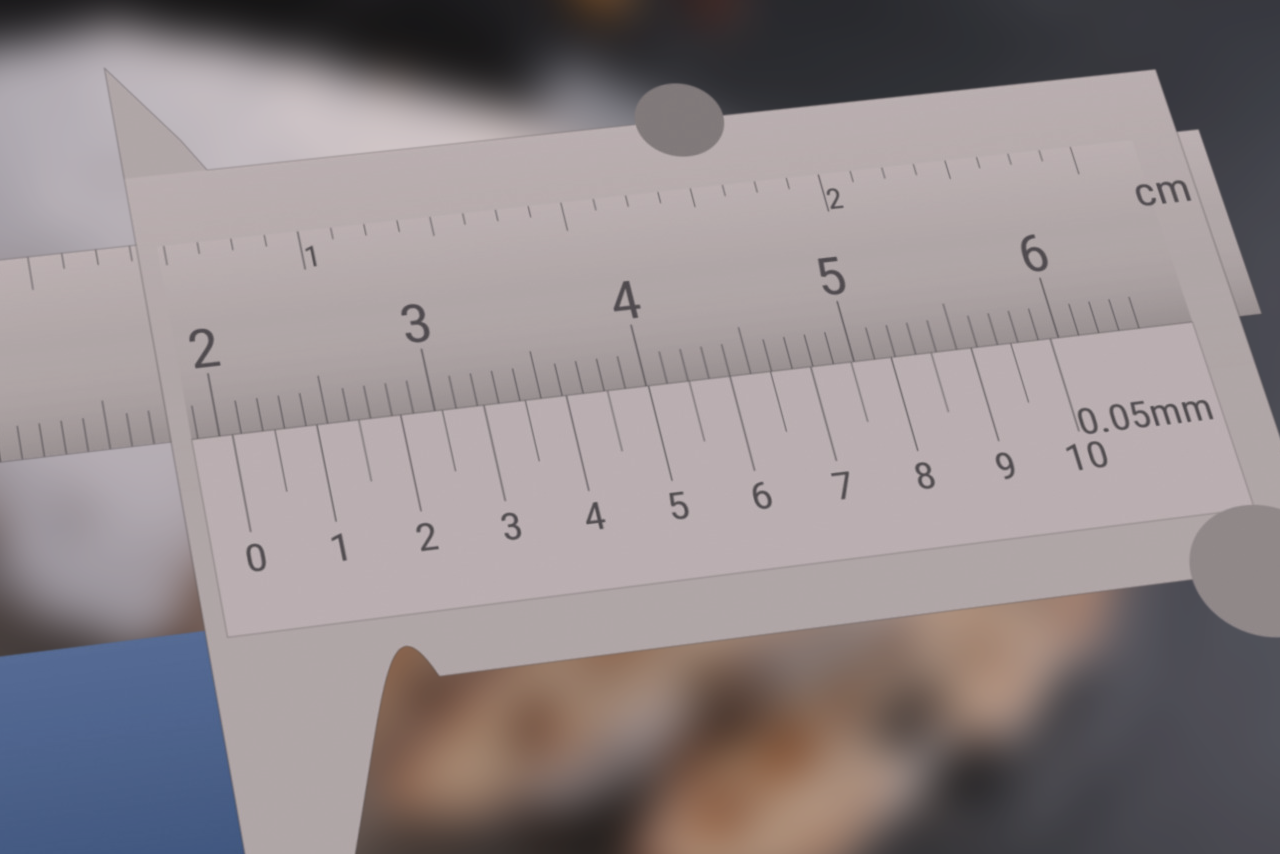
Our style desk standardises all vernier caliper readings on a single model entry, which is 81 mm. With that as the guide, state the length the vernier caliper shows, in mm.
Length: 20.6 mm
